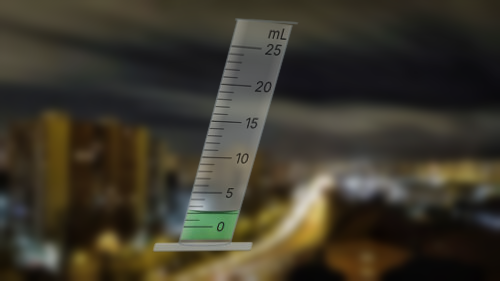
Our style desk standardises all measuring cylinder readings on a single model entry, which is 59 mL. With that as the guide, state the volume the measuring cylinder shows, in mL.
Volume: 2 mL
